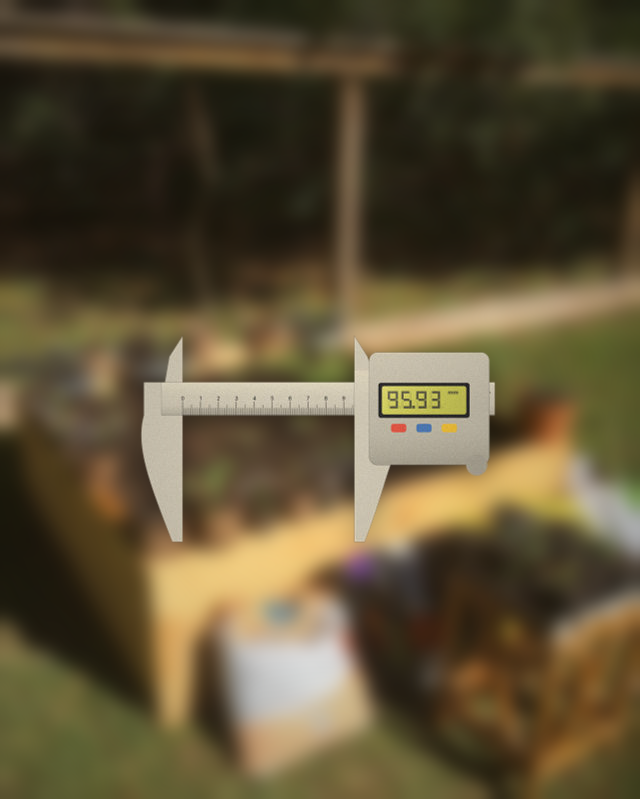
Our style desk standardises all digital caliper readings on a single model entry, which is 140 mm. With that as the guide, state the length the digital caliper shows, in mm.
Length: 95.93 mm
